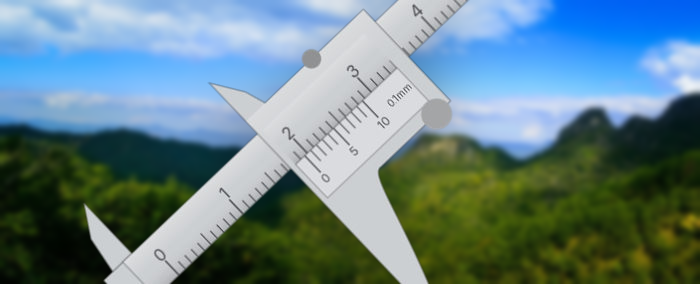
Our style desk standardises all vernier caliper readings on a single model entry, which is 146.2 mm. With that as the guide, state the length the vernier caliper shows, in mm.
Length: 19.6 mm
